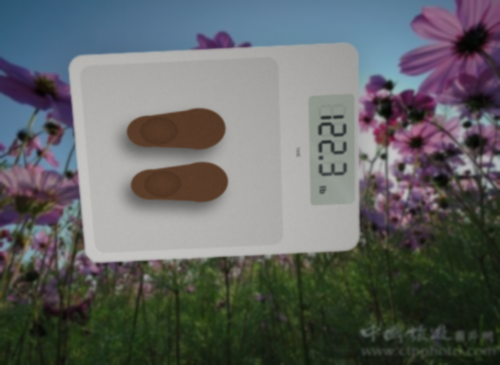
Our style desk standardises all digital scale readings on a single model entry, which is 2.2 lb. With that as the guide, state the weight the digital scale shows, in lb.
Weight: 122.3 lb
